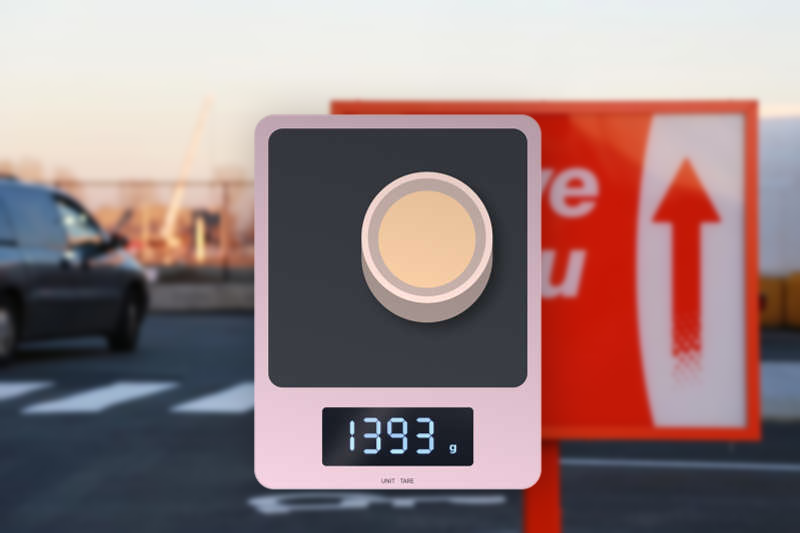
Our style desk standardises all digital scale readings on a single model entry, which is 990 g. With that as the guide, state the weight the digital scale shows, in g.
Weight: 1393 g
